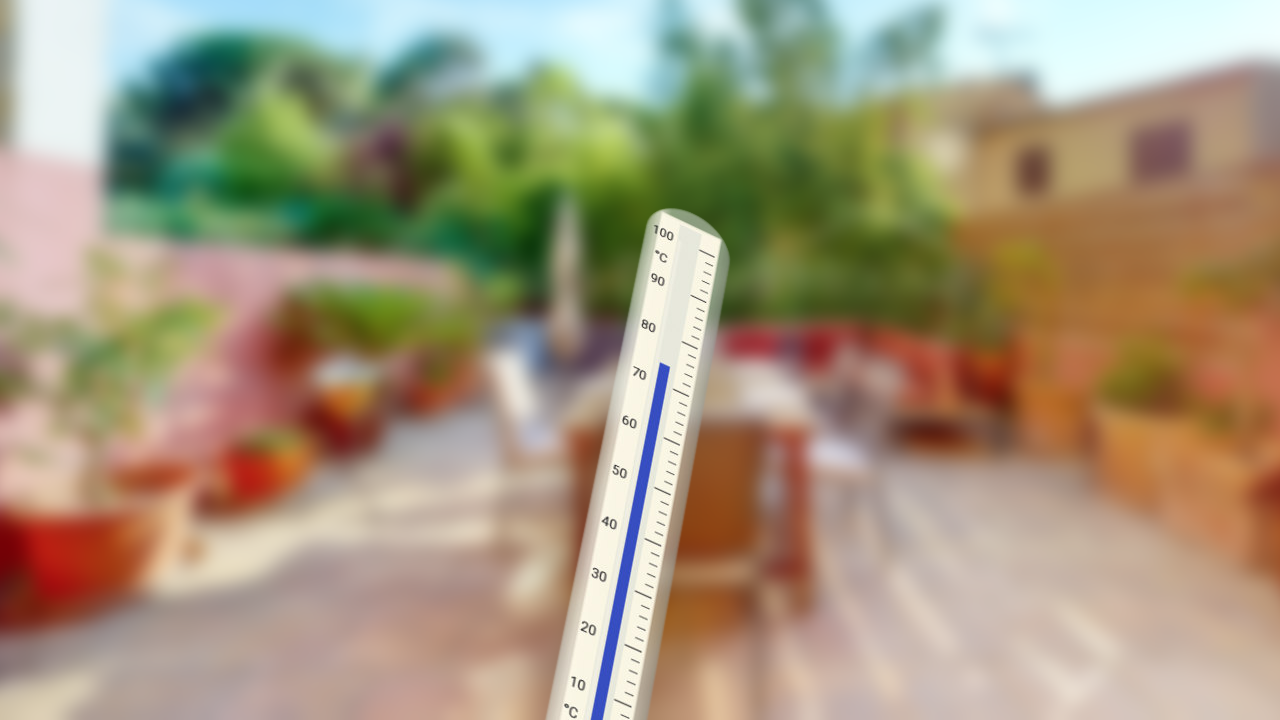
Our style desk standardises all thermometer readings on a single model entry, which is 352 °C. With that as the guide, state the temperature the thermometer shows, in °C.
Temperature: 74 °C
